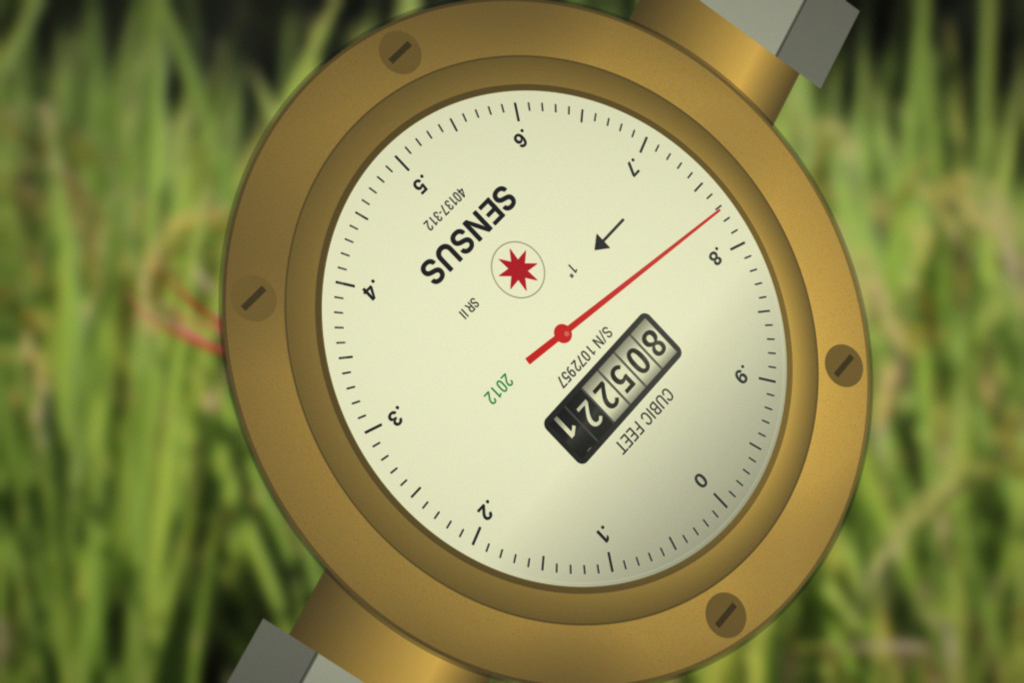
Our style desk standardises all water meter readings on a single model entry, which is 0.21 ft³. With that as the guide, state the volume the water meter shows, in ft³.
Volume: 805220.77 ft³
